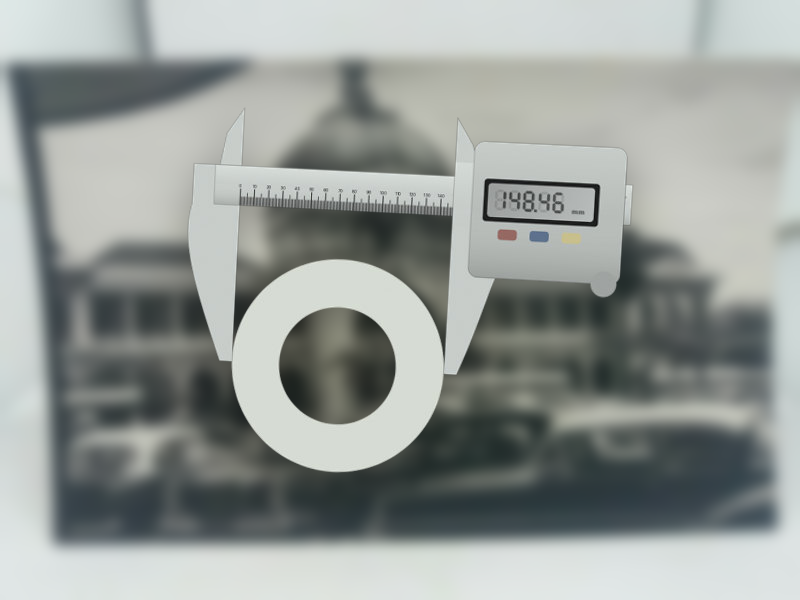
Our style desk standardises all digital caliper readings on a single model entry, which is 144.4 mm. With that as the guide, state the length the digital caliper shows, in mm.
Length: 148.46 mm
